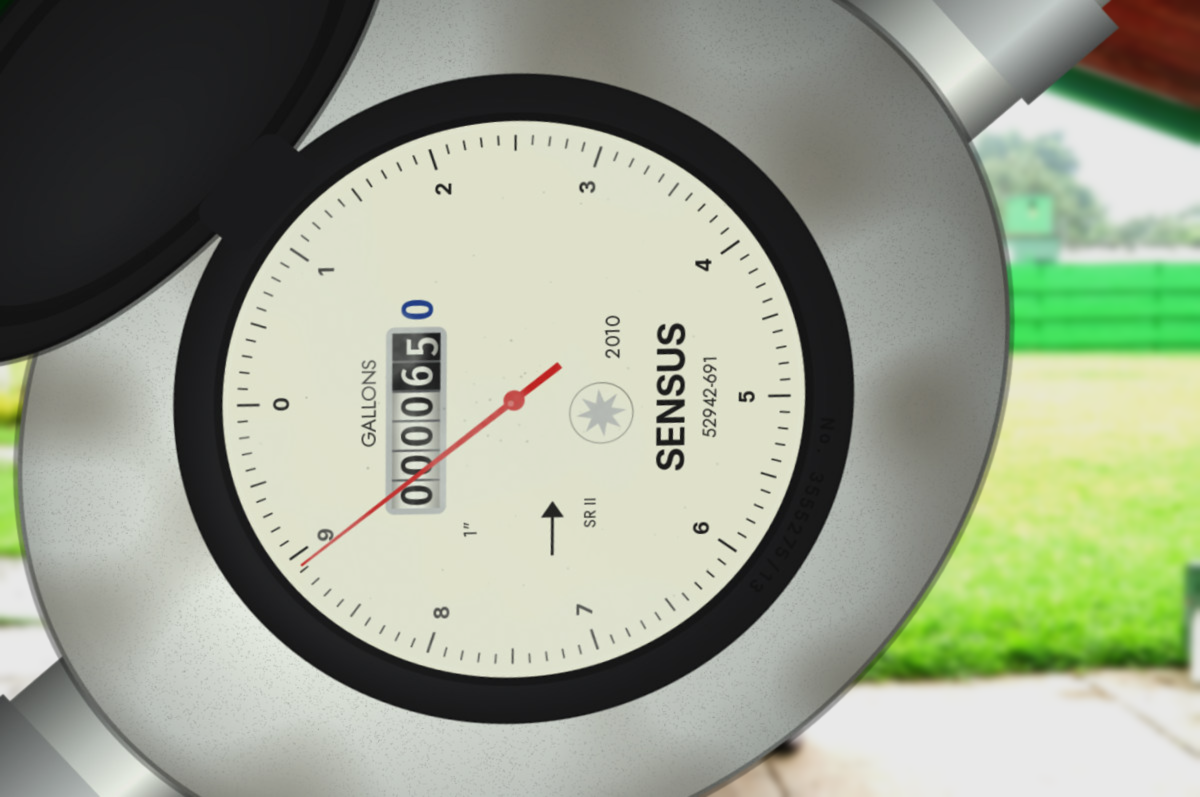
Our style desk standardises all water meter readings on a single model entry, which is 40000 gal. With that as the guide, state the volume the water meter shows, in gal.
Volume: 648.9 gal
